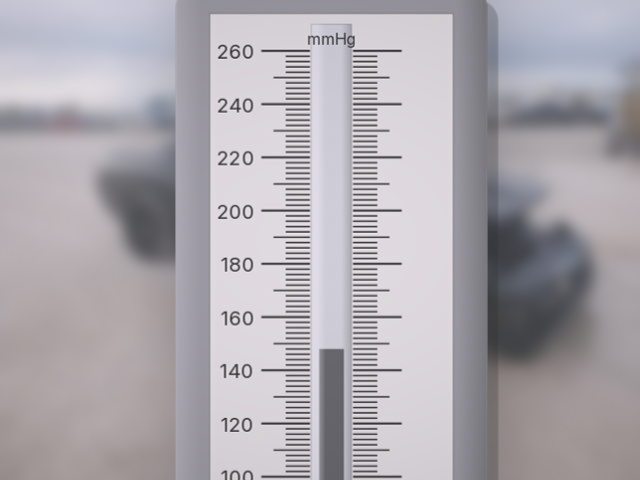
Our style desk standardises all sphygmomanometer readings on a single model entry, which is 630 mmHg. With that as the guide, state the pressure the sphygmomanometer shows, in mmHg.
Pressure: 148 mmHg
